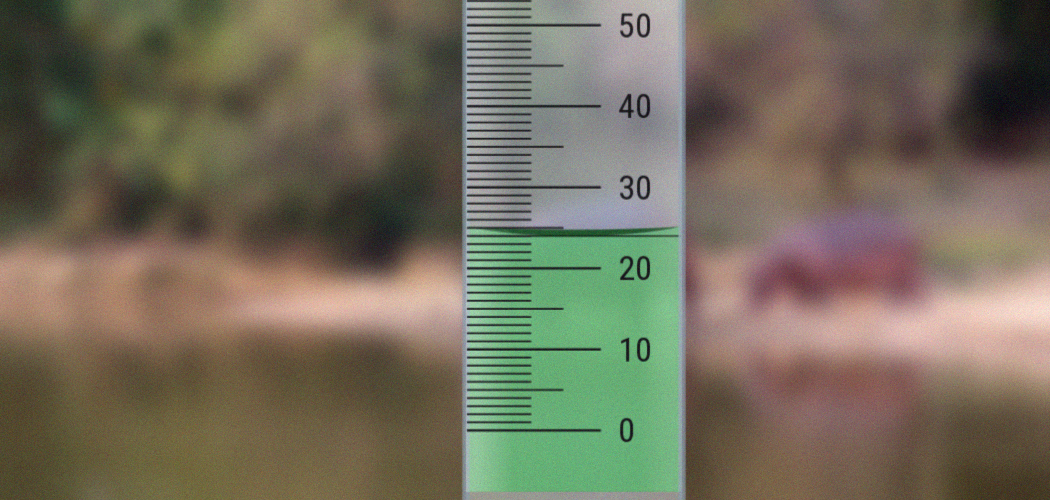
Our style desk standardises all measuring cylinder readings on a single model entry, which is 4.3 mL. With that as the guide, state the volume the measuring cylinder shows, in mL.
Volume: 24 mL
